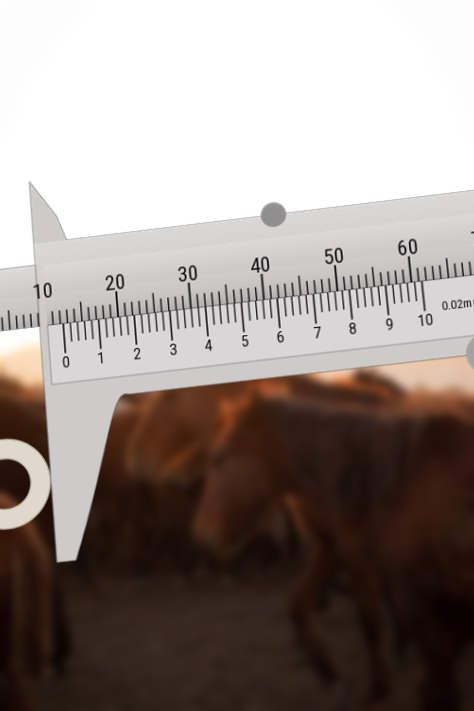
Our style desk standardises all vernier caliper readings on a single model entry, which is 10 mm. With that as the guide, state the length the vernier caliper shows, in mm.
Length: 12.4 mm
